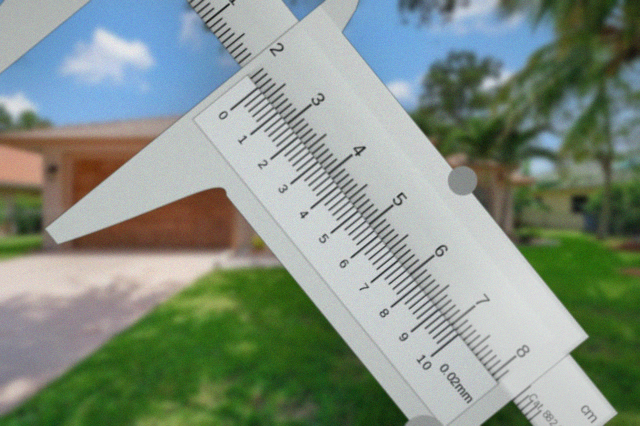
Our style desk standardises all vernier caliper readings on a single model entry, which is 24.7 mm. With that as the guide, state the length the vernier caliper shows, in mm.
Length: 22.8 mm
